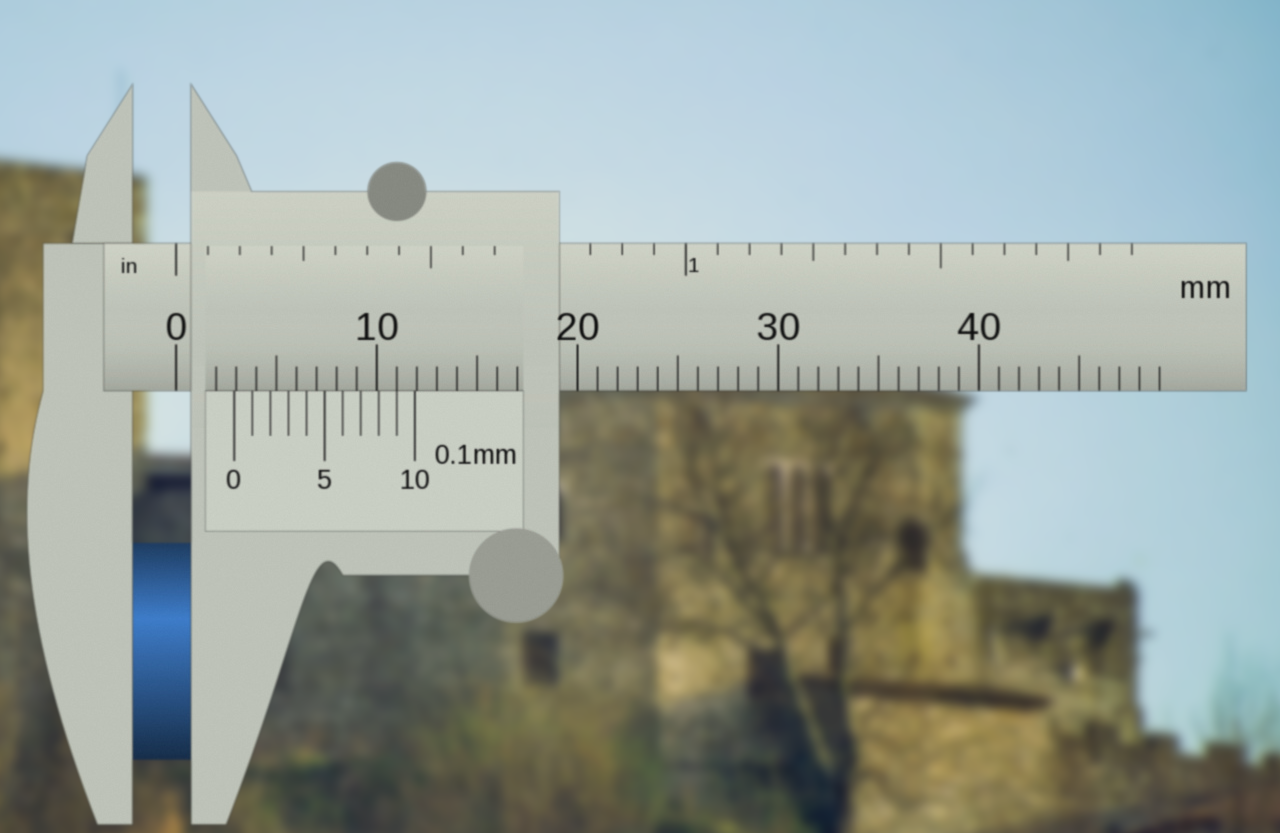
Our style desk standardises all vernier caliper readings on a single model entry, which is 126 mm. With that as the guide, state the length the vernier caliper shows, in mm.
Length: 2.9 mm
